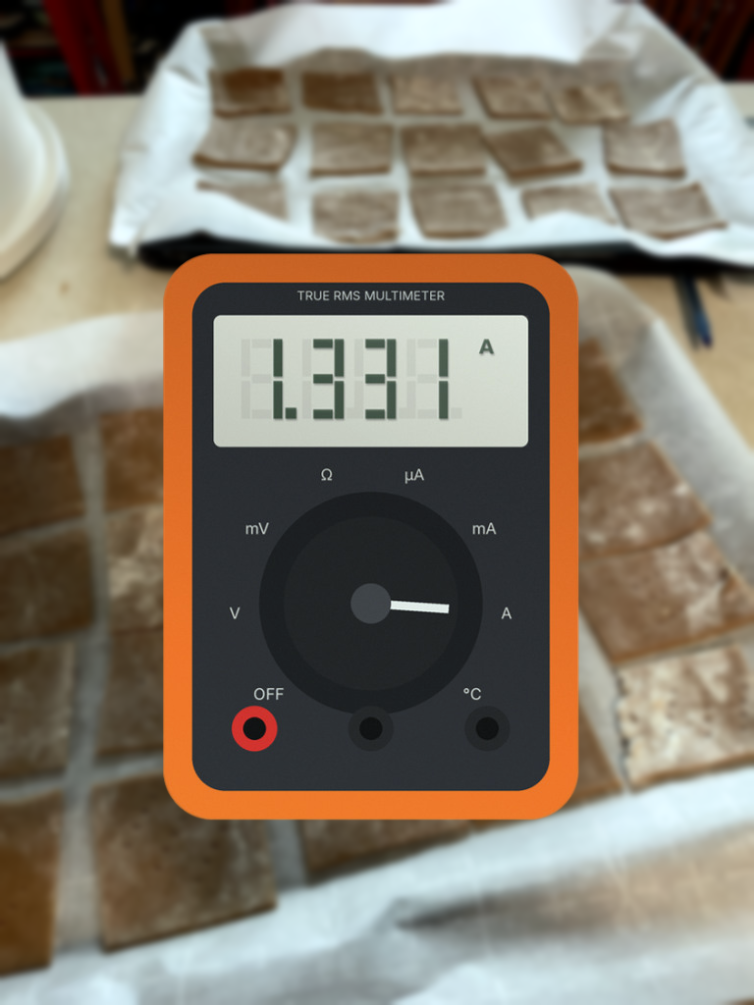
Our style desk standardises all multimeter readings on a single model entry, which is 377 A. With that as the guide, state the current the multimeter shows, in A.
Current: 1.331 A
